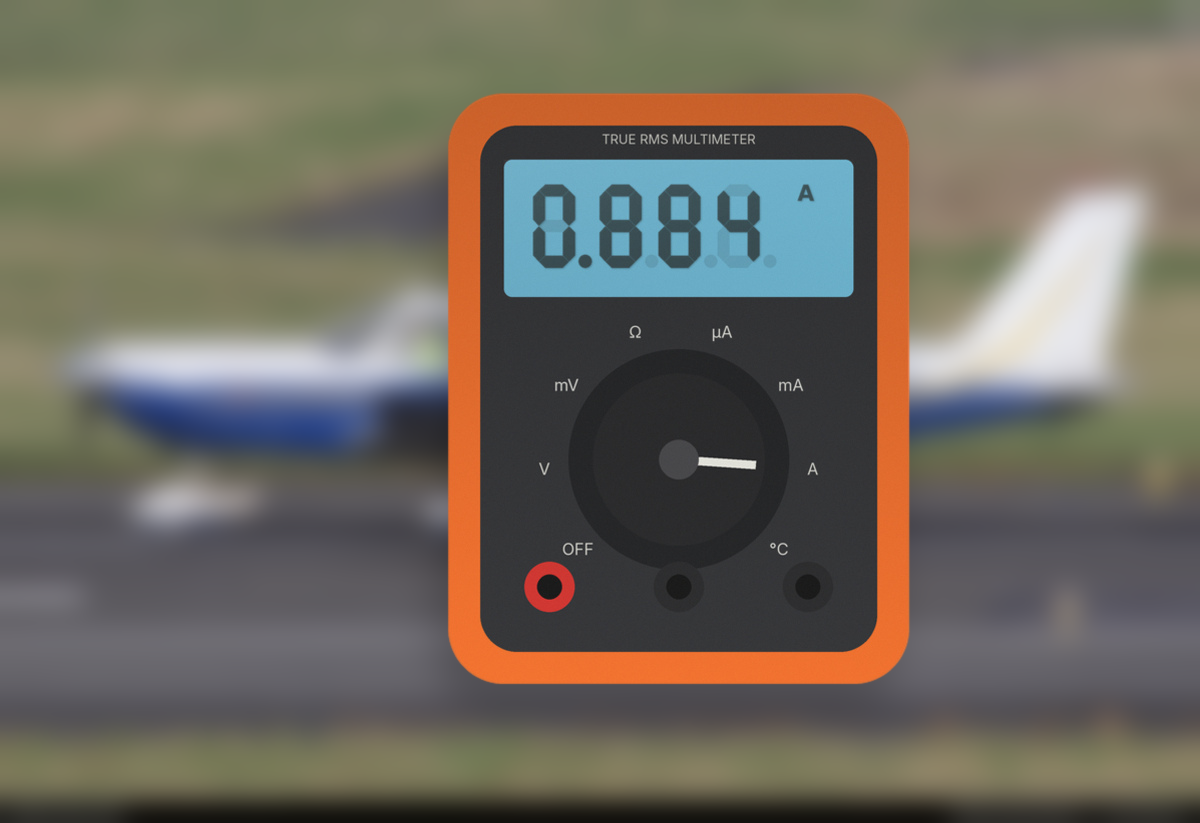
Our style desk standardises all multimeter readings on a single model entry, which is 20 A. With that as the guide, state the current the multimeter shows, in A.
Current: 0.884 A
